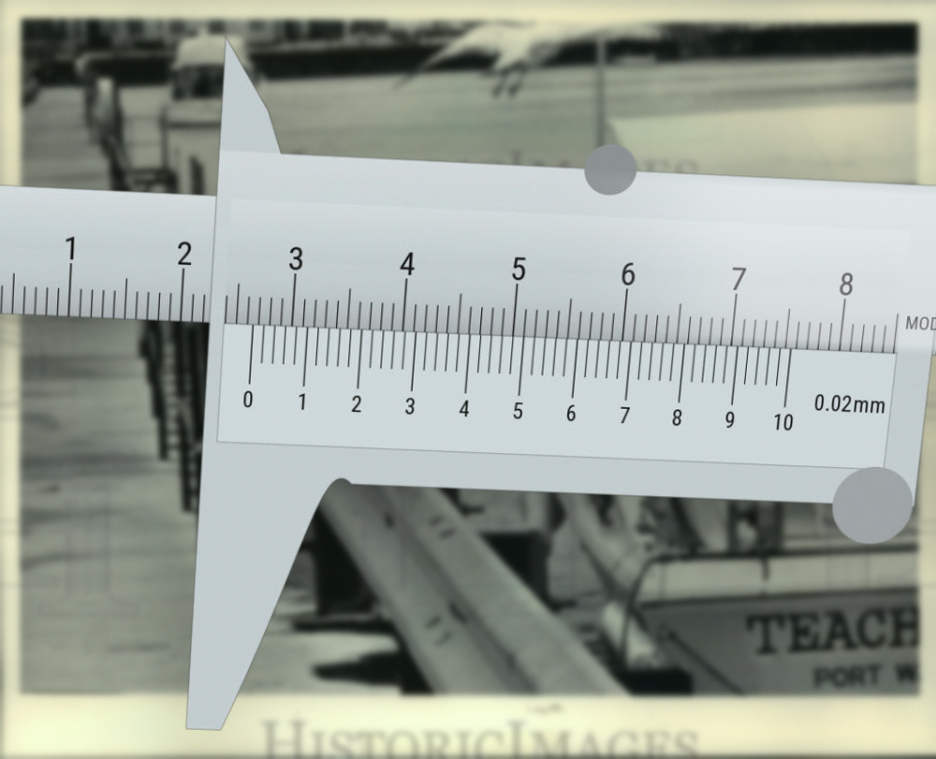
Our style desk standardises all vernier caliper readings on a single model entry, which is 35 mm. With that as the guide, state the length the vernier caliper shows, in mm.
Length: 26.5 mm
